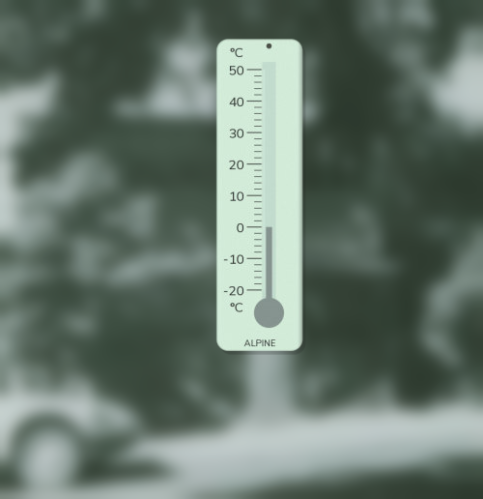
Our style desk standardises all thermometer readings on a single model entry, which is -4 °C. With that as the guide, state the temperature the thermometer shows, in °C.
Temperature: 0 °C
